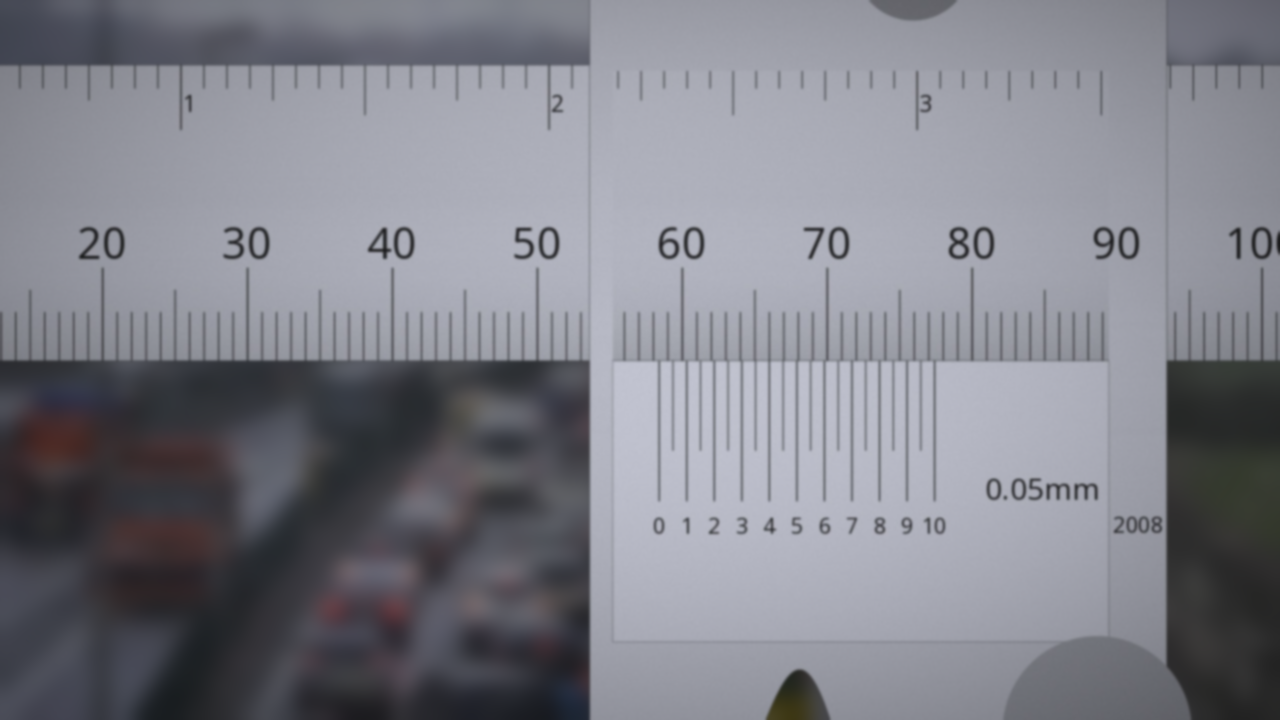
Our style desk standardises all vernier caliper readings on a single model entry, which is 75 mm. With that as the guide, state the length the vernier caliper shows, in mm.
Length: 58.4 mm
